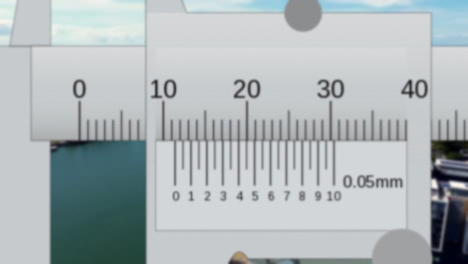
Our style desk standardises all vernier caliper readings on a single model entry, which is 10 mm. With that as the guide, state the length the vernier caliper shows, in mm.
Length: 11.4 mm
